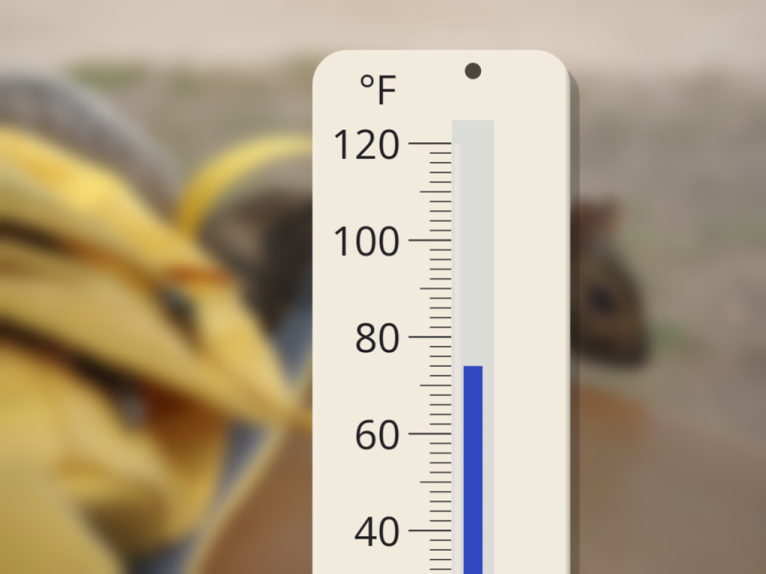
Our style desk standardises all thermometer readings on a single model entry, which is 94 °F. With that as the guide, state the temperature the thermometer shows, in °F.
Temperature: 74 °F
